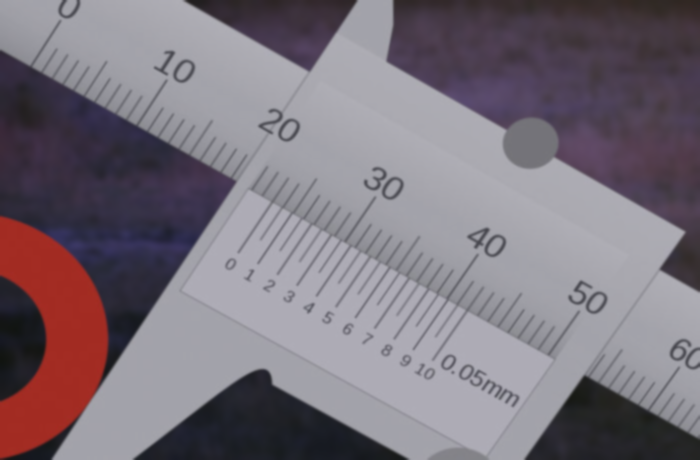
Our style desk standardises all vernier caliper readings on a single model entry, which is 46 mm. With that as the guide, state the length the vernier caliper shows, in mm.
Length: 23.0 mm
